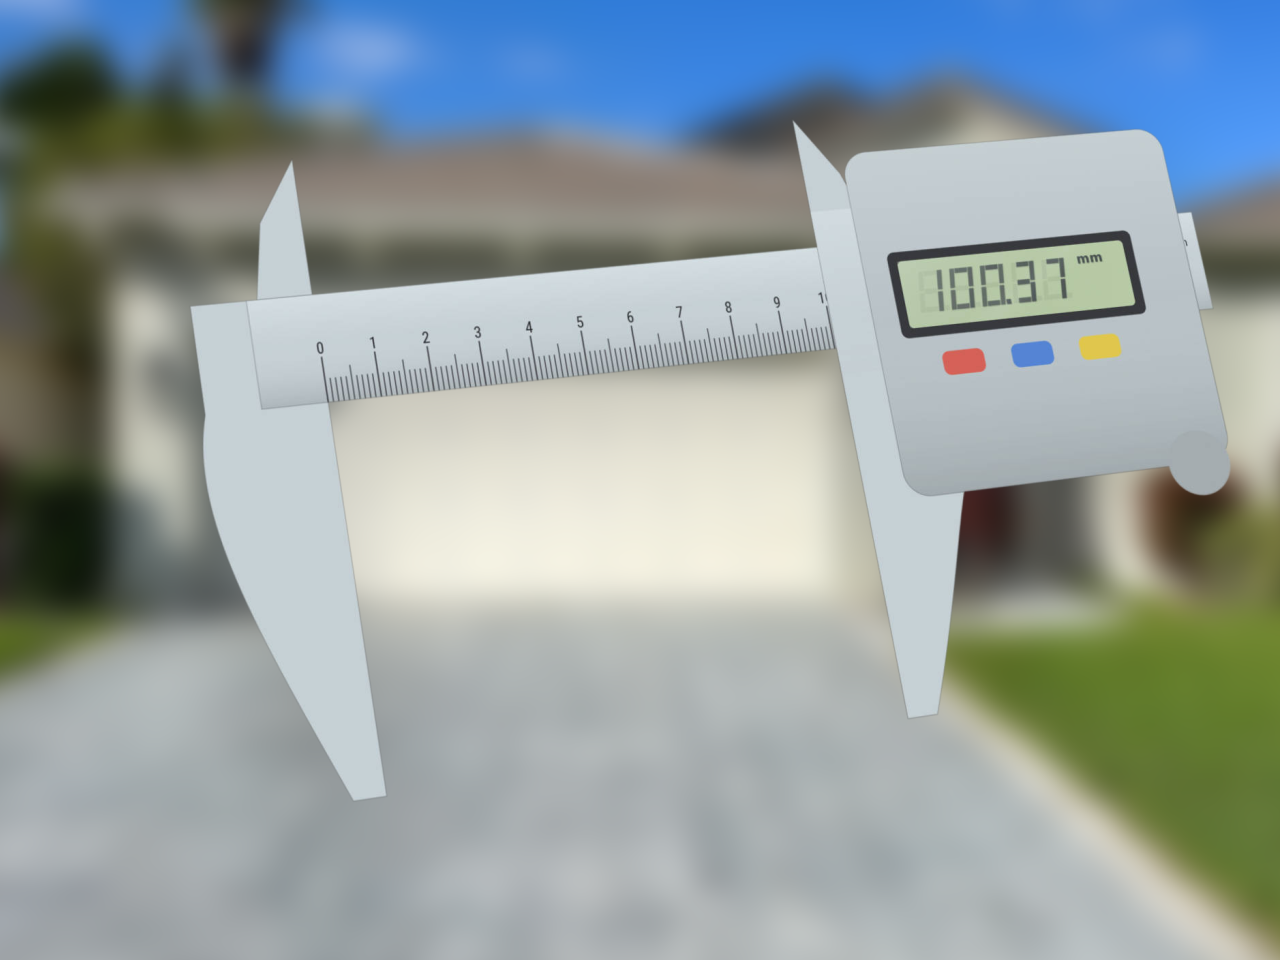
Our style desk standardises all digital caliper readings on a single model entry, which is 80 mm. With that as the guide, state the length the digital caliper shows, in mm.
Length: 100.37 mm
